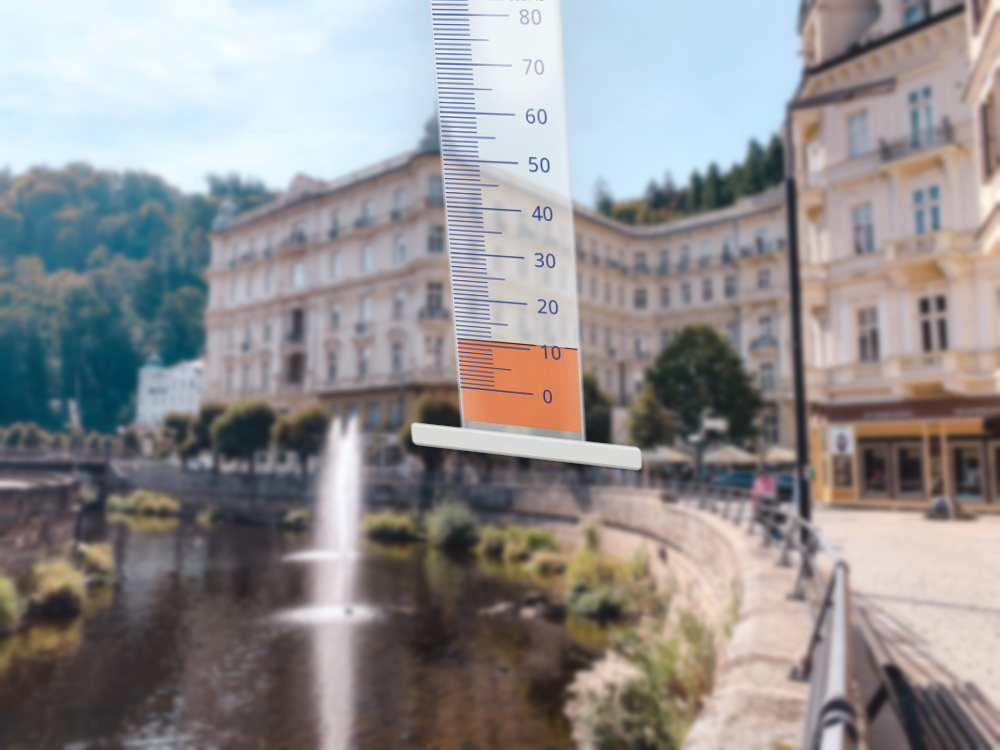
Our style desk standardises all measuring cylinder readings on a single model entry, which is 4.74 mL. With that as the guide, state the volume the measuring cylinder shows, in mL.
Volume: 11 mL
